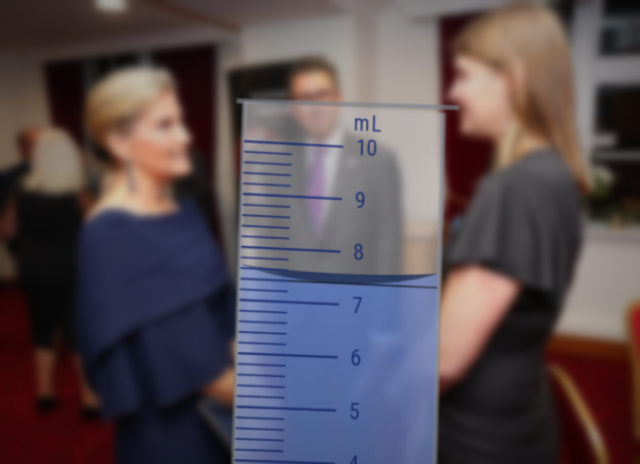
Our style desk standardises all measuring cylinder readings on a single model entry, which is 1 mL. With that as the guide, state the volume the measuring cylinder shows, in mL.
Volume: 7.4 mL
